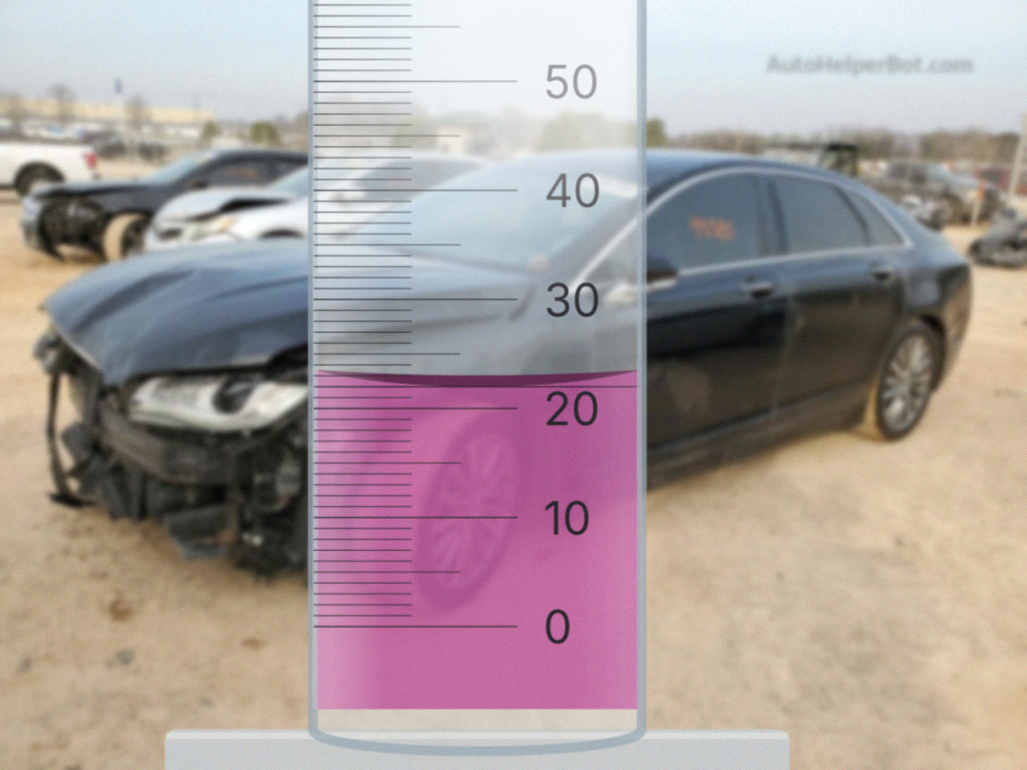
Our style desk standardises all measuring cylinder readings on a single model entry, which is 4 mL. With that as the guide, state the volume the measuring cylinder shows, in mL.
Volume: 22 mL
